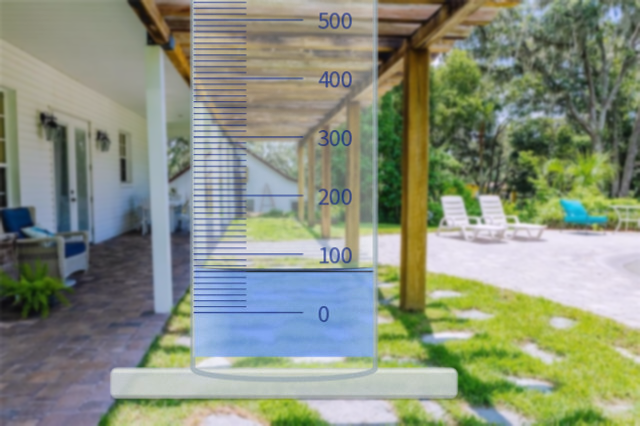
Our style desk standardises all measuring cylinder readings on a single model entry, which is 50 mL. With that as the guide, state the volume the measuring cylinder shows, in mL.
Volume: 70 mL
